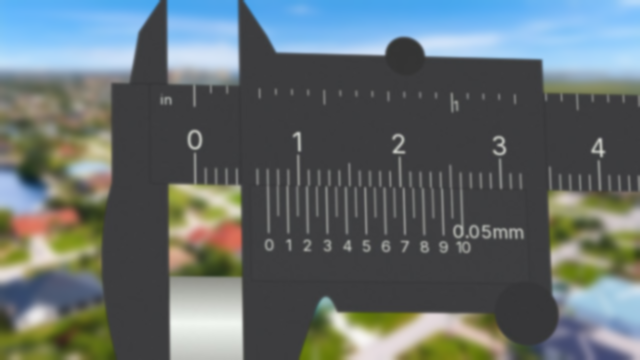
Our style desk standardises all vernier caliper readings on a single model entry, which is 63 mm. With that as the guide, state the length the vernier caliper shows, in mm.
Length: 7.0 mm
